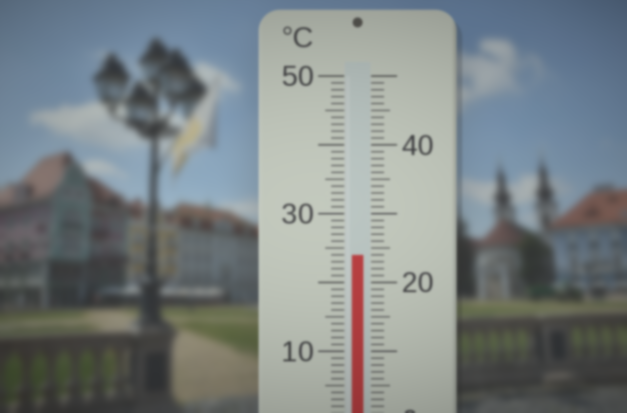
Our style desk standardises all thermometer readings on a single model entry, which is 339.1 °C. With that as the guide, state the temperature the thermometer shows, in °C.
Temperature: 24 °C
